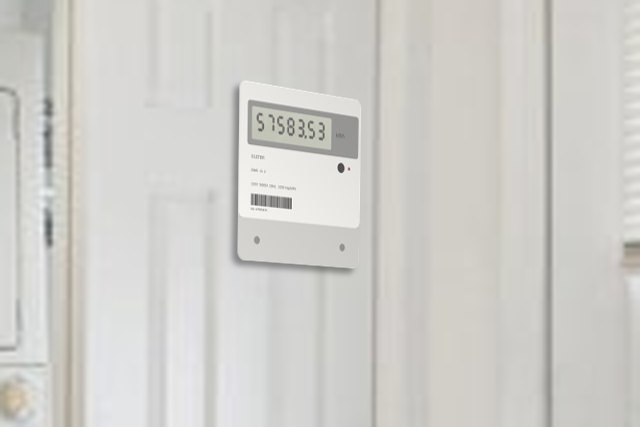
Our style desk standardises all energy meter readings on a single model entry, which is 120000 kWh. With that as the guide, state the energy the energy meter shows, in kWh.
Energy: 57583.53 kWh
